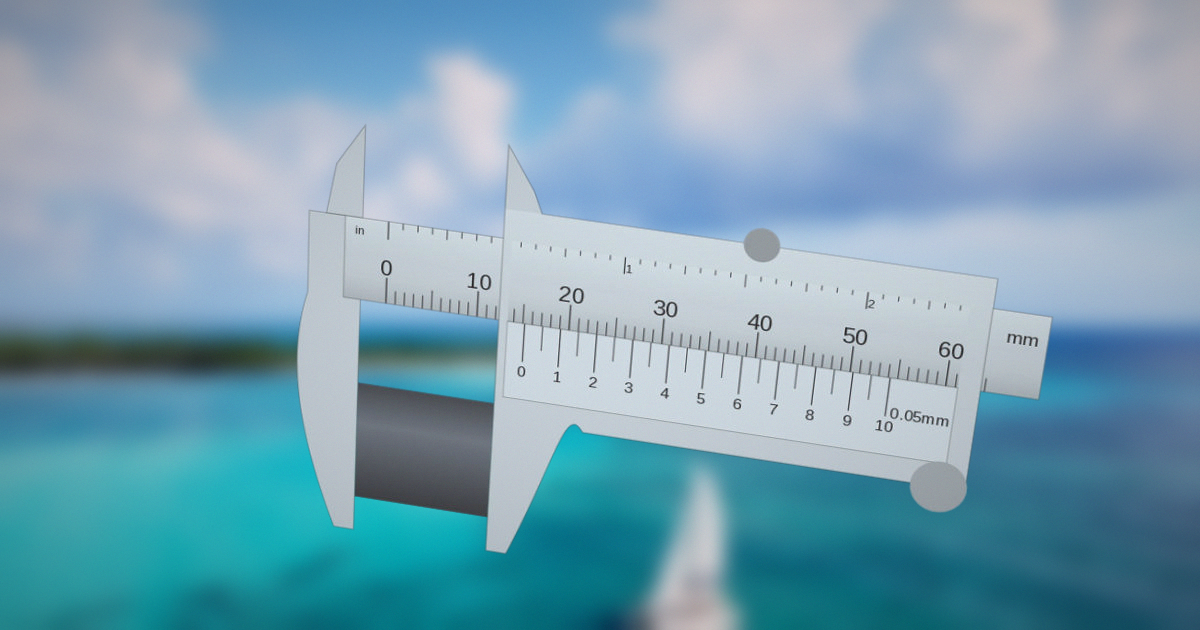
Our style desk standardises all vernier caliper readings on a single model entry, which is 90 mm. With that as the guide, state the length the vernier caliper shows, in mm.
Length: 15.2 mm
